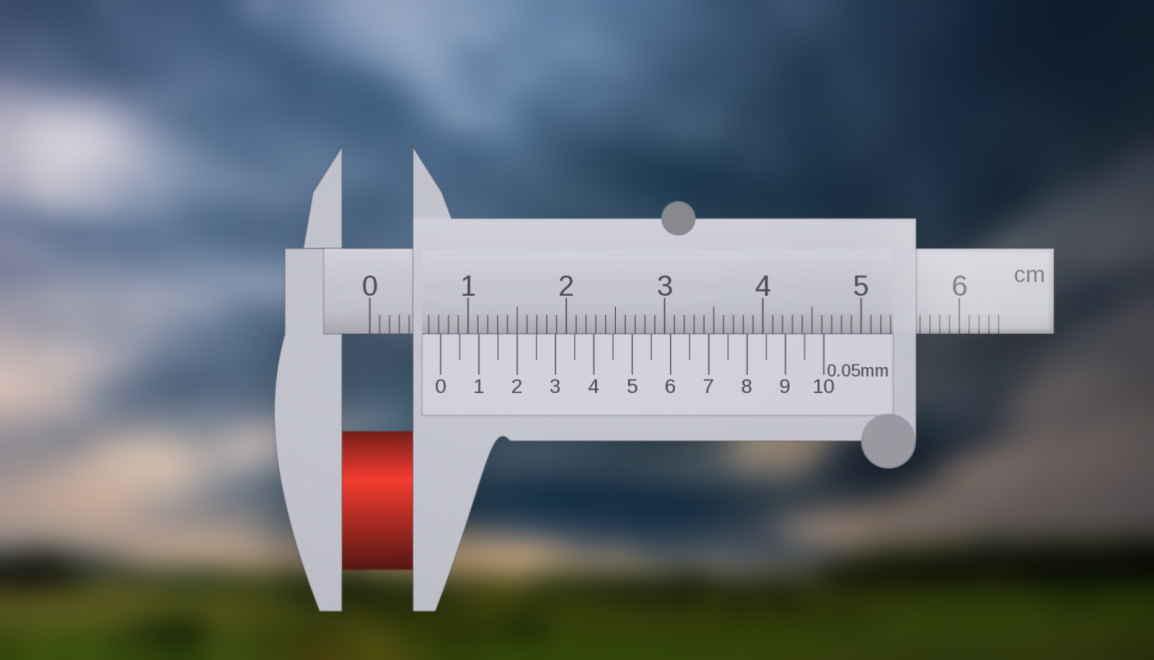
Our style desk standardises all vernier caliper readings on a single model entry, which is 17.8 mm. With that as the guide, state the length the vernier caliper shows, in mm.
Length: 7.2 mm
